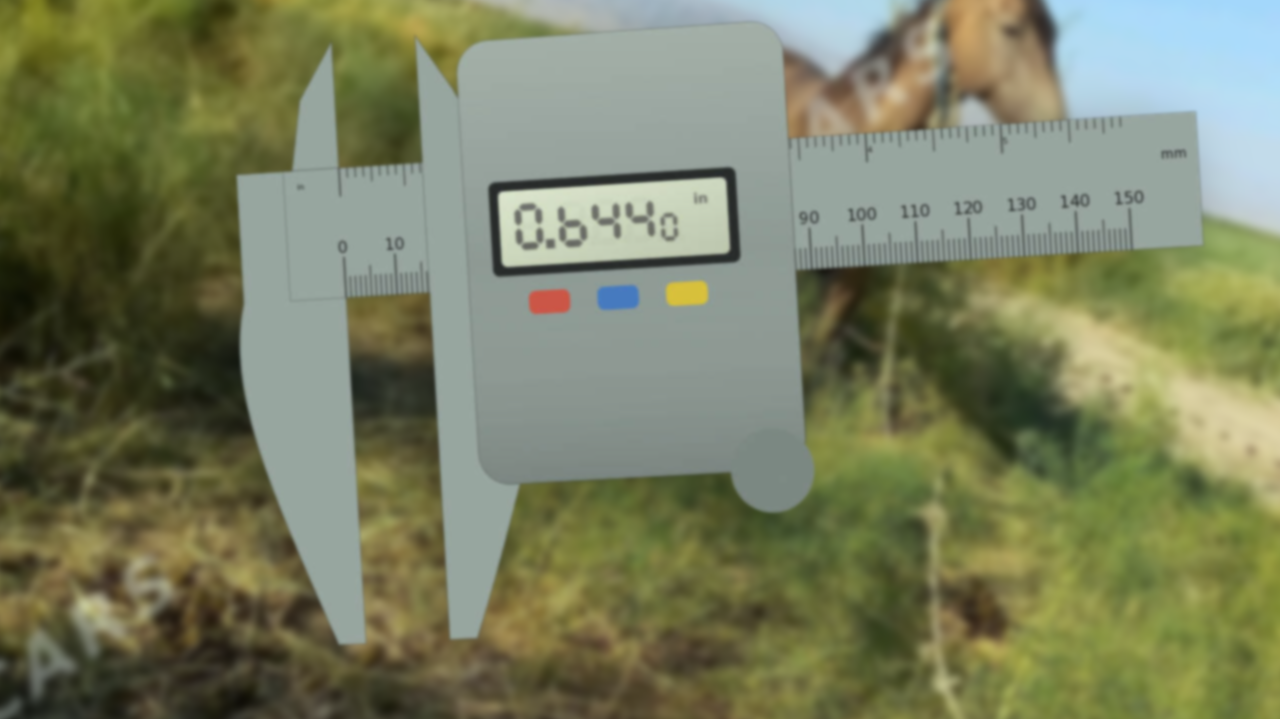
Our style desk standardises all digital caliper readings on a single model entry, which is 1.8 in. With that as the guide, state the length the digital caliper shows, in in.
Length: 0.6440 in
